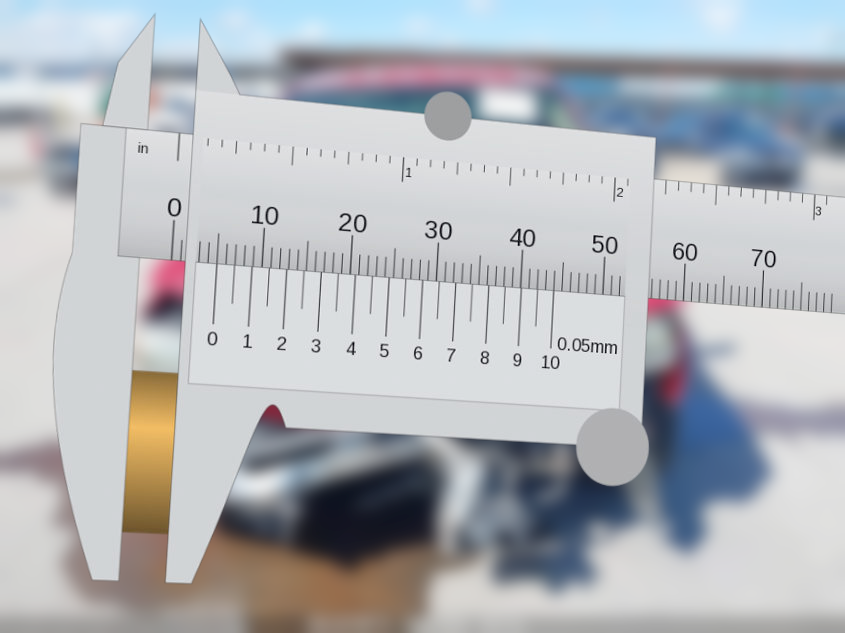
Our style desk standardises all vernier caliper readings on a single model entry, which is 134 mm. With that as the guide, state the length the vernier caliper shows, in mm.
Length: 5.0 mm
